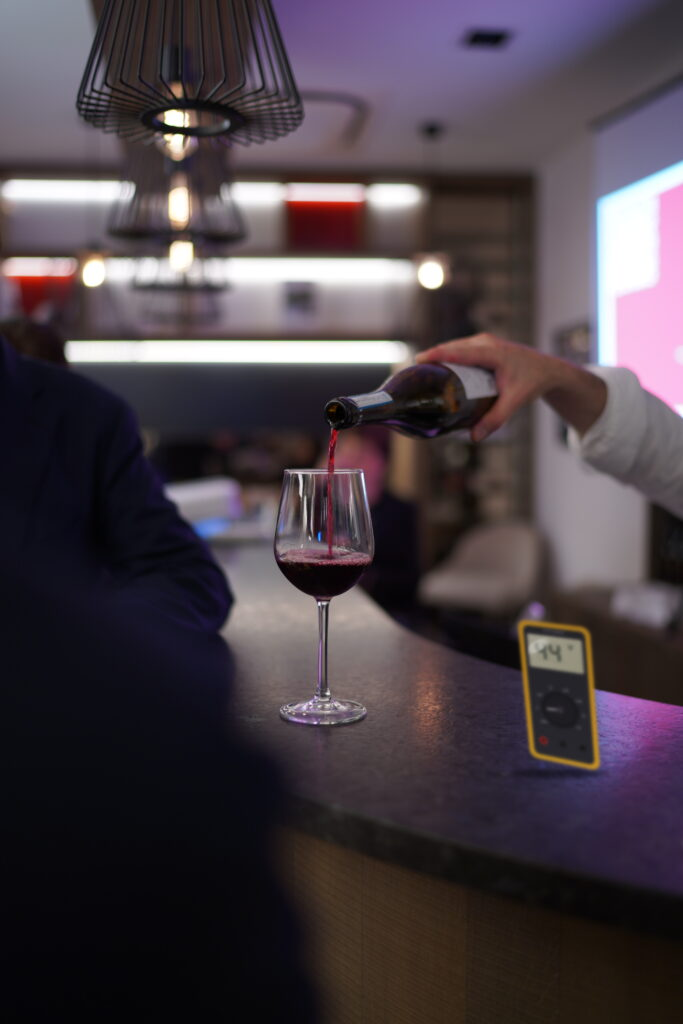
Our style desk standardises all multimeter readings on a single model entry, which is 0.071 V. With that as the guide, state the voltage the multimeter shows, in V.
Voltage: 44 V
